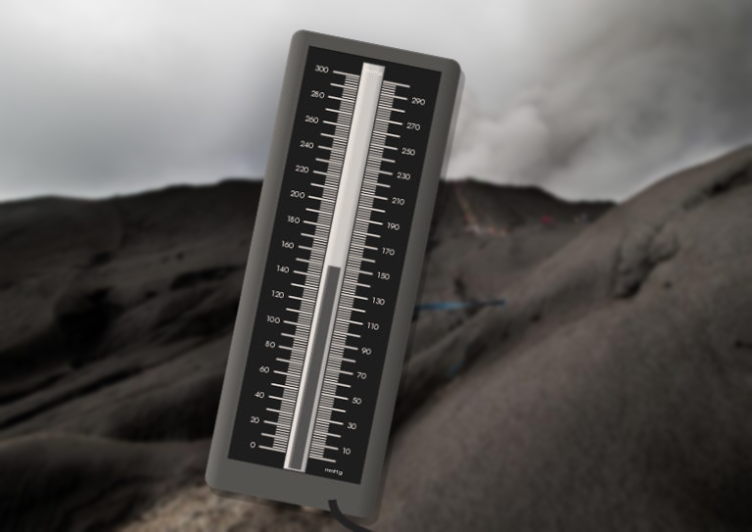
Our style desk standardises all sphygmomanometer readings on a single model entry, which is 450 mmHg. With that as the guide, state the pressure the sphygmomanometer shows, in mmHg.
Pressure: 150 mmHg
